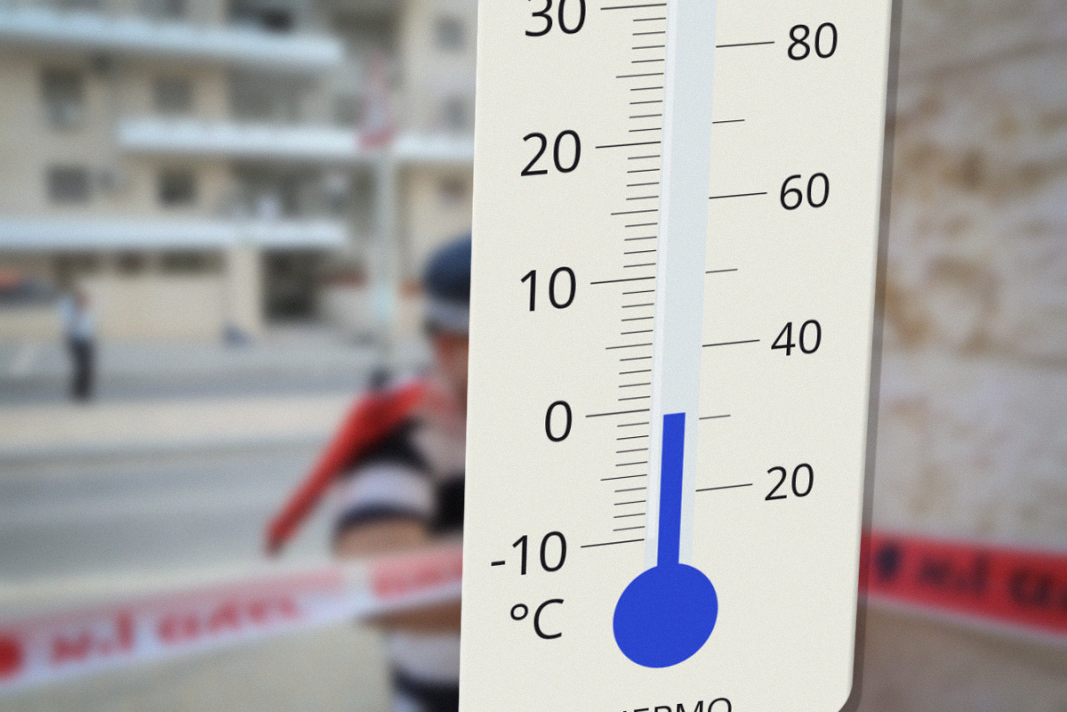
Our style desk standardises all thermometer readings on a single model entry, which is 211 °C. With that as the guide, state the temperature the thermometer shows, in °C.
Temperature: -0.5 °C
